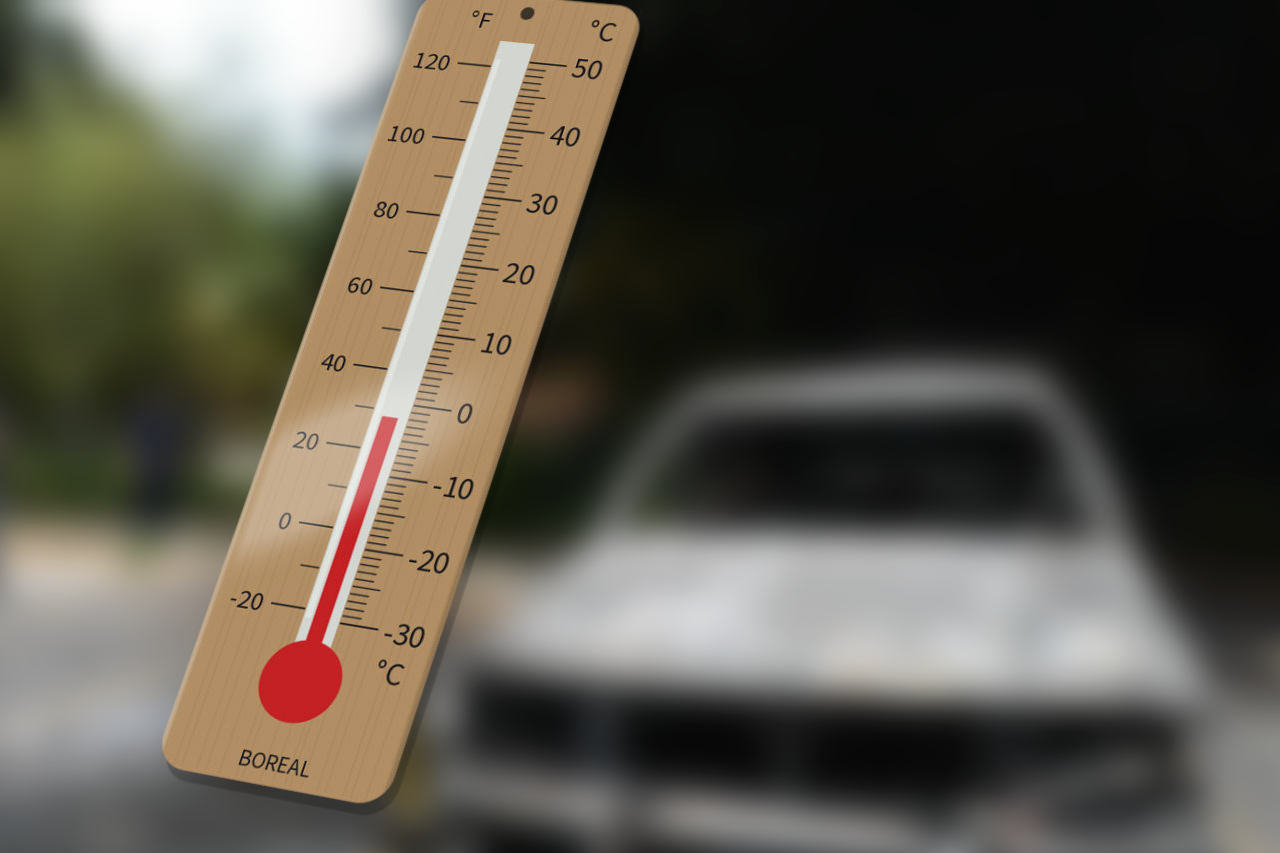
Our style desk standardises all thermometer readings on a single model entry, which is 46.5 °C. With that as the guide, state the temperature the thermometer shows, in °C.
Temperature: -2 °C
